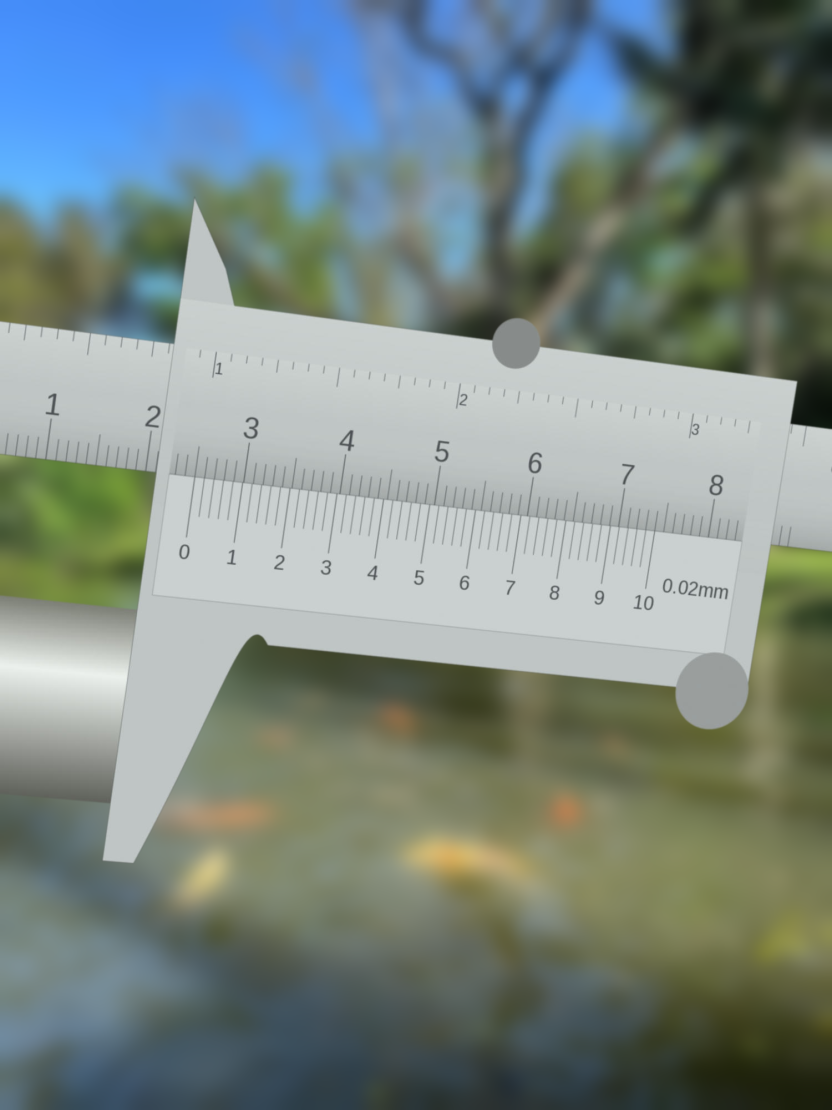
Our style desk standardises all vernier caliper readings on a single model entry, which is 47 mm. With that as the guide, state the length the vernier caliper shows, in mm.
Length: 25.0 mm
